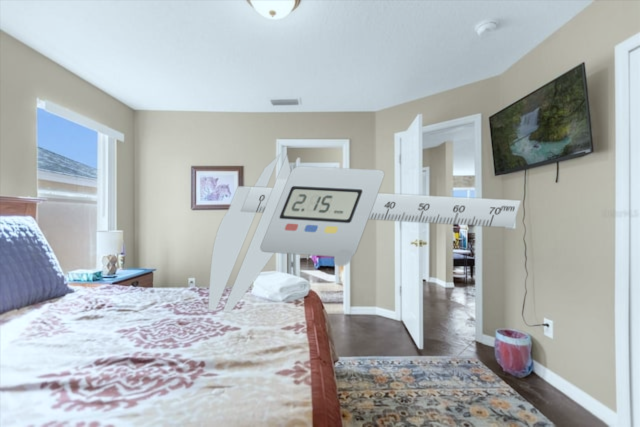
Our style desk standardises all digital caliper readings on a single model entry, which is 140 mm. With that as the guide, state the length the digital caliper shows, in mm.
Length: 2.15 mm
